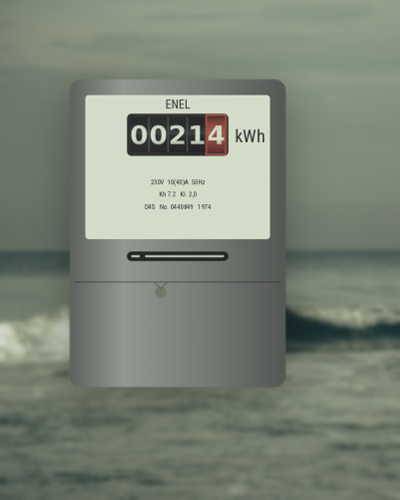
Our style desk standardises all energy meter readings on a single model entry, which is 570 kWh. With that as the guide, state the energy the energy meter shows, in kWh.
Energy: 21.4 kWh
